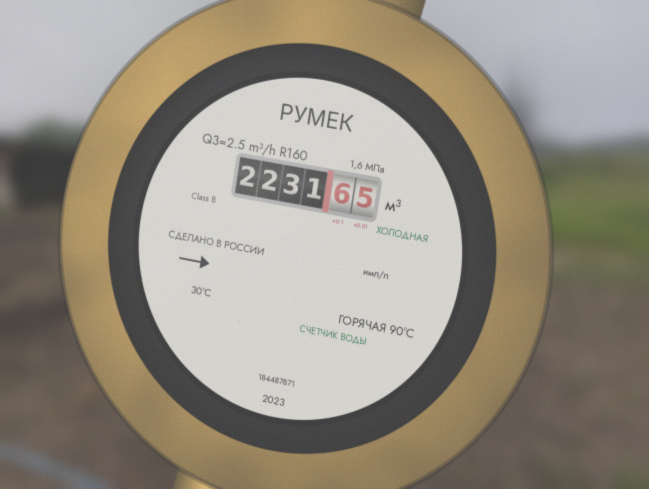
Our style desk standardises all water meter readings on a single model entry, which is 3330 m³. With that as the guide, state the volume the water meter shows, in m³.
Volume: 2231.65 m³
